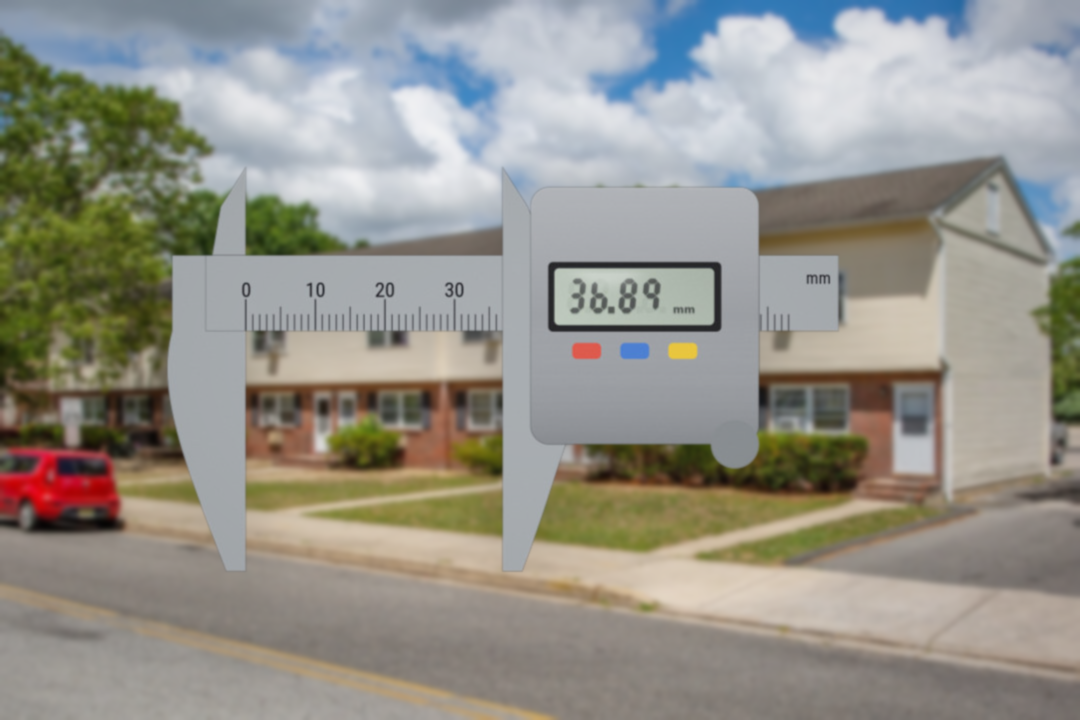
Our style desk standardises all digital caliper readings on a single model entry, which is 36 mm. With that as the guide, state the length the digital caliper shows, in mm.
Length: 36.89 mm
